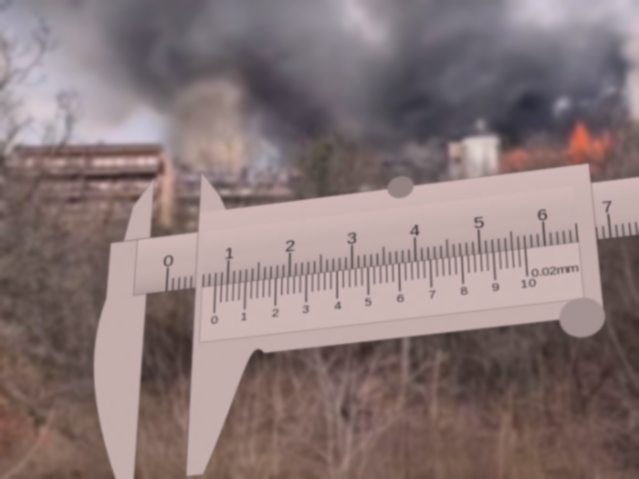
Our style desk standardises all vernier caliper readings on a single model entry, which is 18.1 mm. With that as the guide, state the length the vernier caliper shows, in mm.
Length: 8.0 mm
